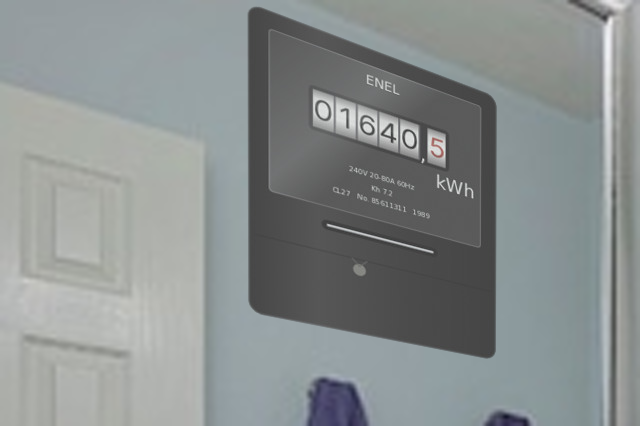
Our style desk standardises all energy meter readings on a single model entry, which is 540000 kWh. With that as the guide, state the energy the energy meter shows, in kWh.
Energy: 1640.5 kWh
